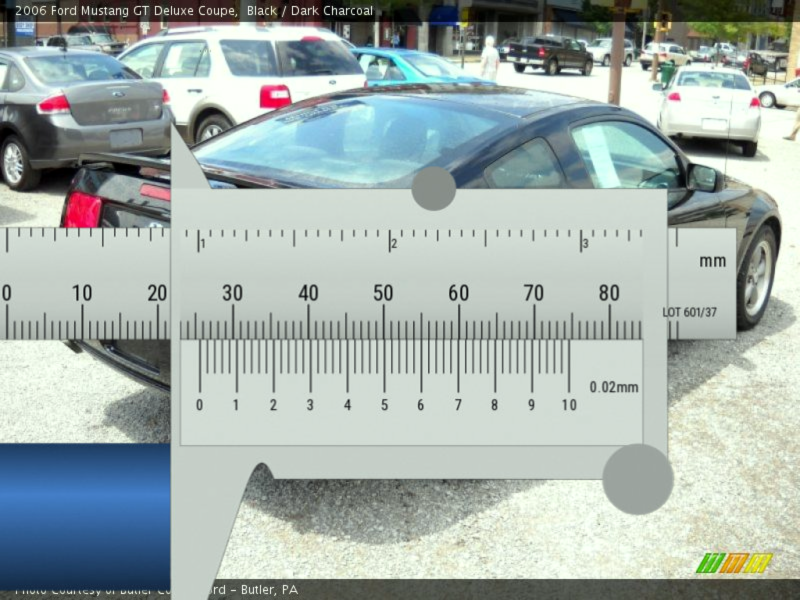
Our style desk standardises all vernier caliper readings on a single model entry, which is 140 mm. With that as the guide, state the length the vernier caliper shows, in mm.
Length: 25.6 mm
